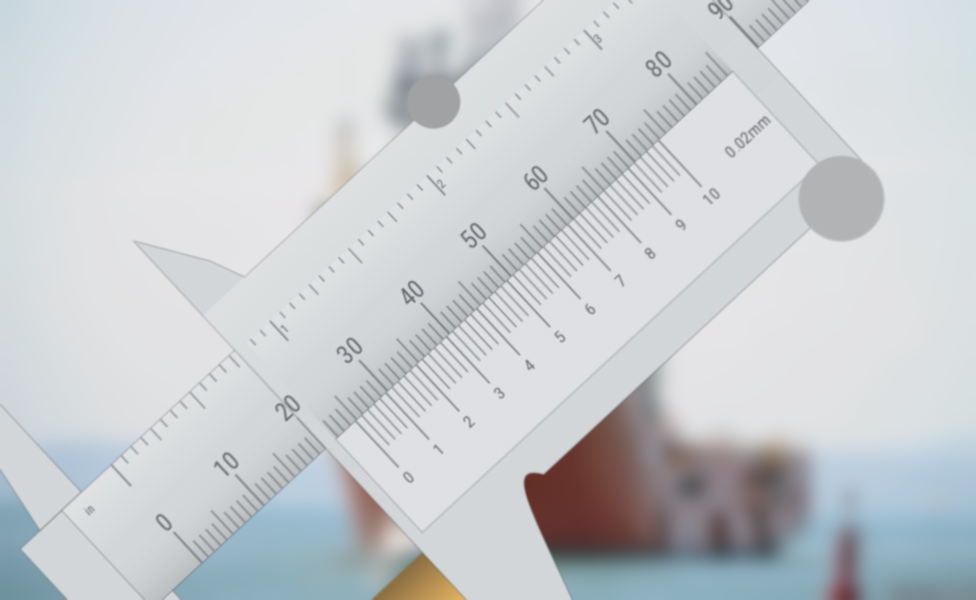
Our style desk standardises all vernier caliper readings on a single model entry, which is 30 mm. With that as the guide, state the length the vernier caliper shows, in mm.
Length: 24.8 mm
